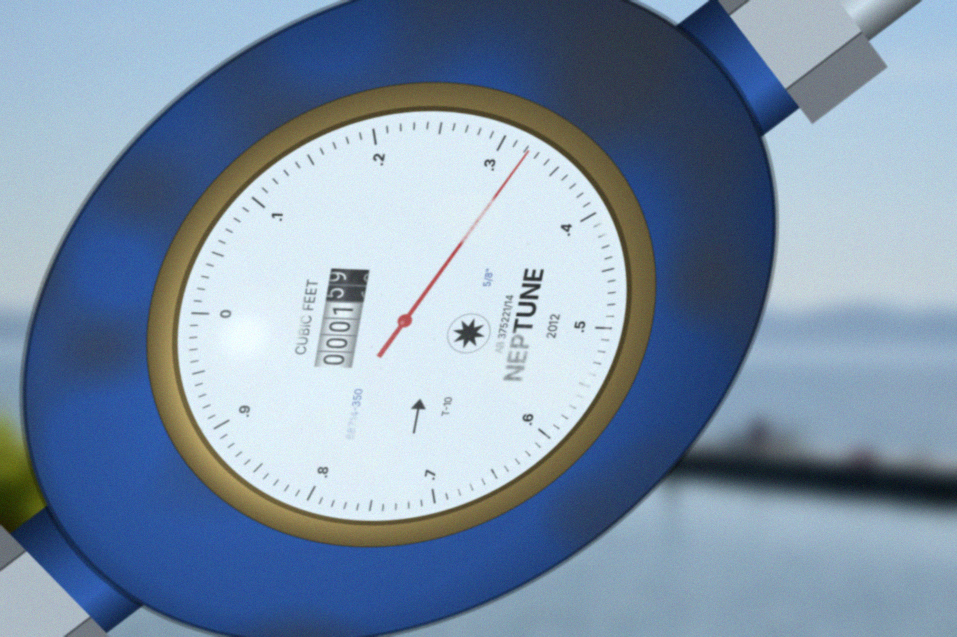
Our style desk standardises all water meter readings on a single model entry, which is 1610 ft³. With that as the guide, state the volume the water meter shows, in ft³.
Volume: 159.32 ft³
